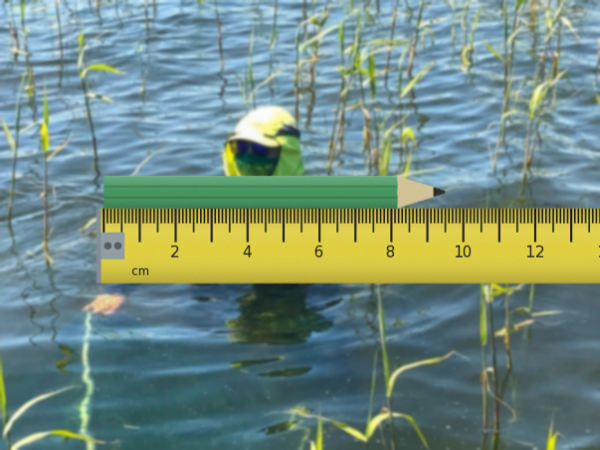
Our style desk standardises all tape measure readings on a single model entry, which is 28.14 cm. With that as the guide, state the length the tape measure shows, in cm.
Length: 9.5 cm
